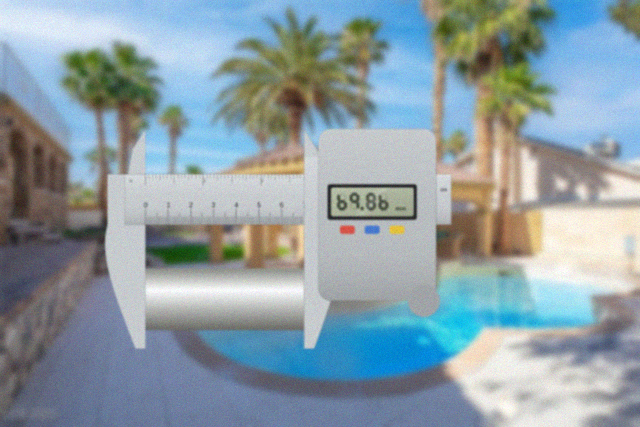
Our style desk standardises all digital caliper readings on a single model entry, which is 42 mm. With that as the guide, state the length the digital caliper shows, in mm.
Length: 69.86 mm
